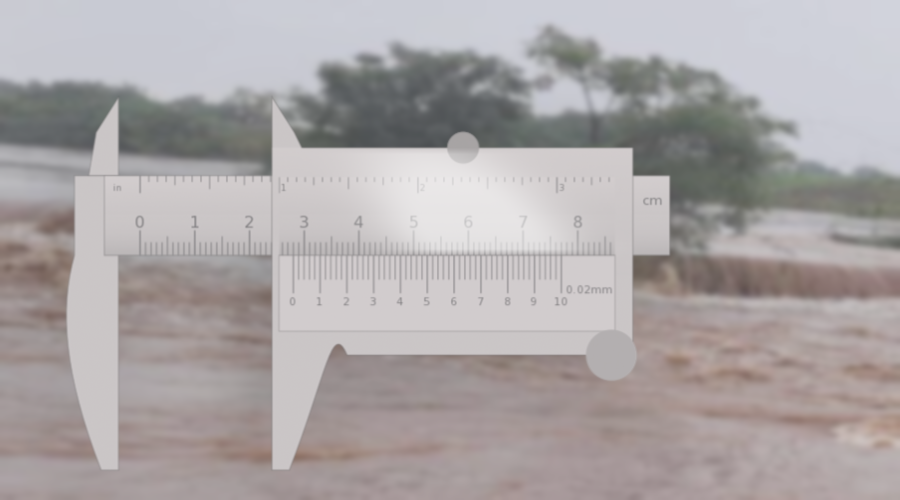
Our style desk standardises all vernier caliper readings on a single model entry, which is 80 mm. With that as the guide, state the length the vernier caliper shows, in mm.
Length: 28.0 mm
